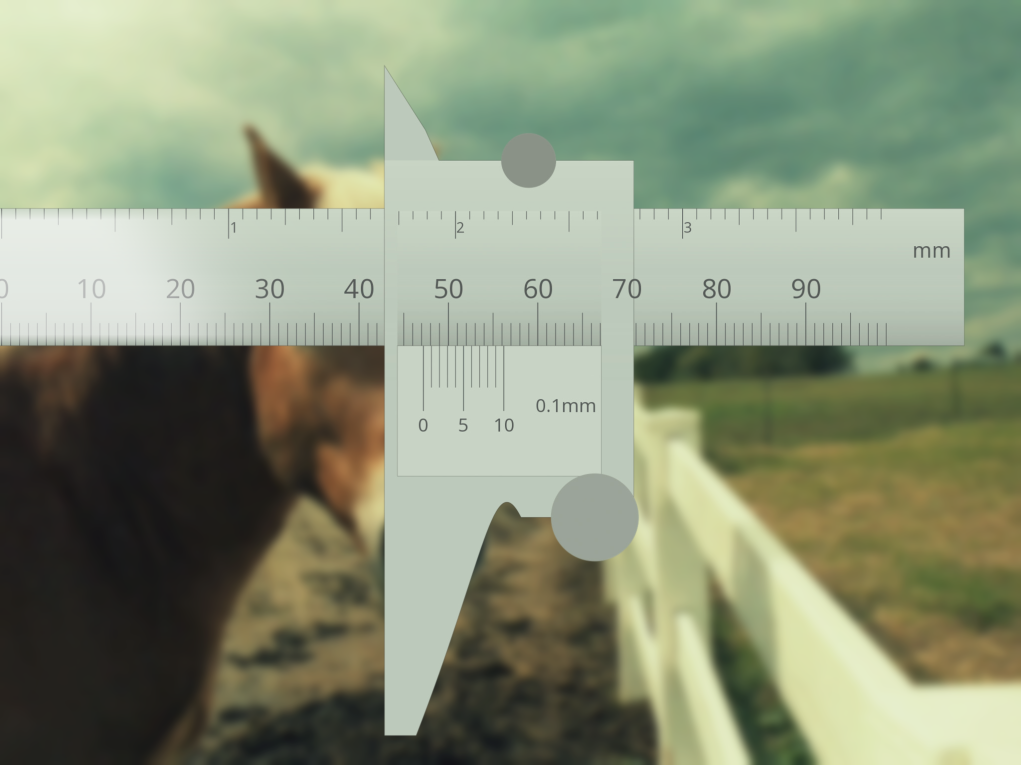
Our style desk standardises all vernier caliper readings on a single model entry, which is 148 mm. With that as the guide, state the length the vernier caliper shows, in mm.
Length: 47.2 mm
